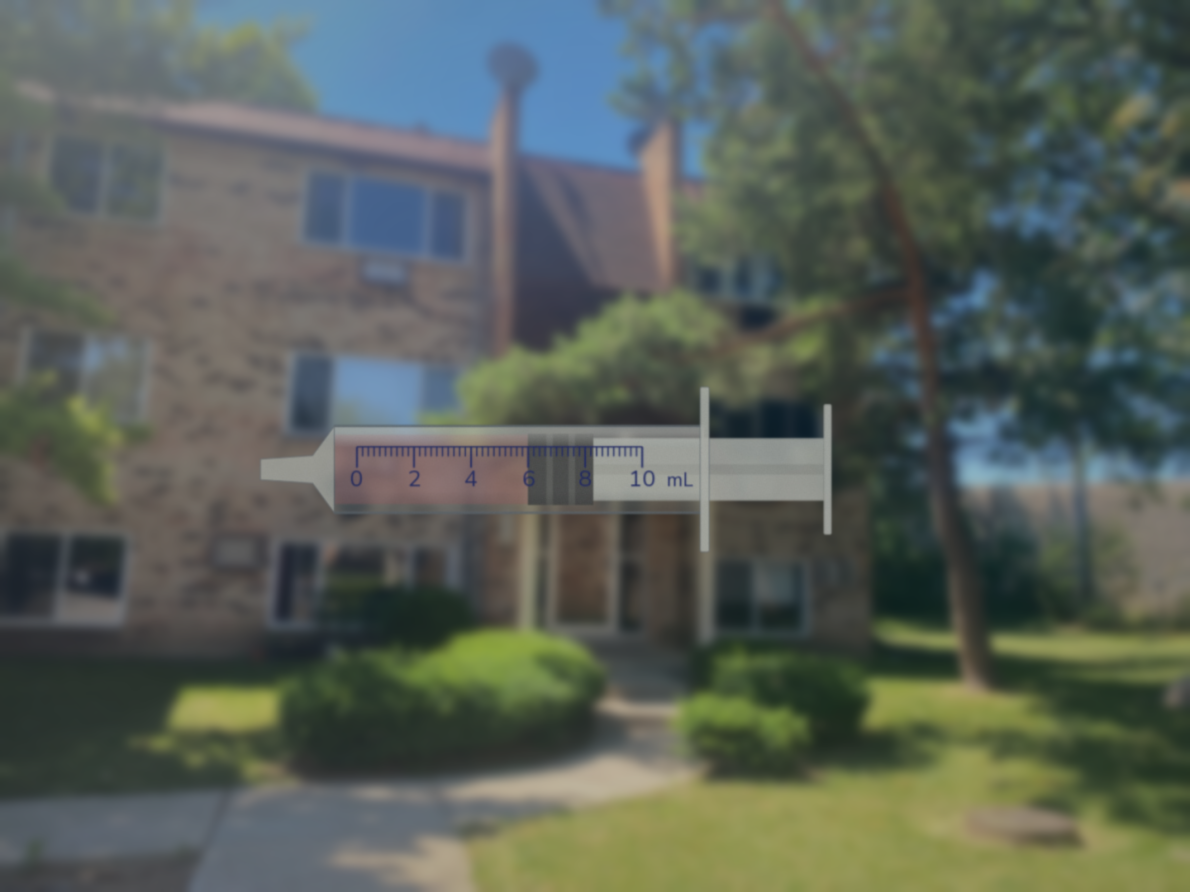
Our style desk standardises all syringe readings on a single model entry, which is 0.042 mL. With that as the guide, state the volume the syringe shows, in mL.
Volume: 6 mL
